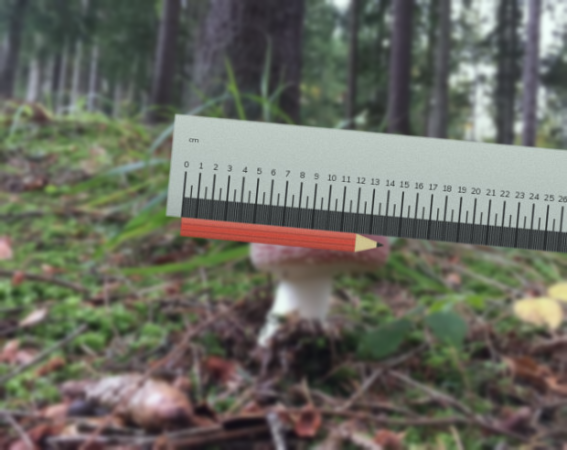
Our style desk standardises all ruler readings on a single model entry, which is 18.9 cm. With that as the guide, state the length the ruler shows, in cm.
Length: 14 cm
